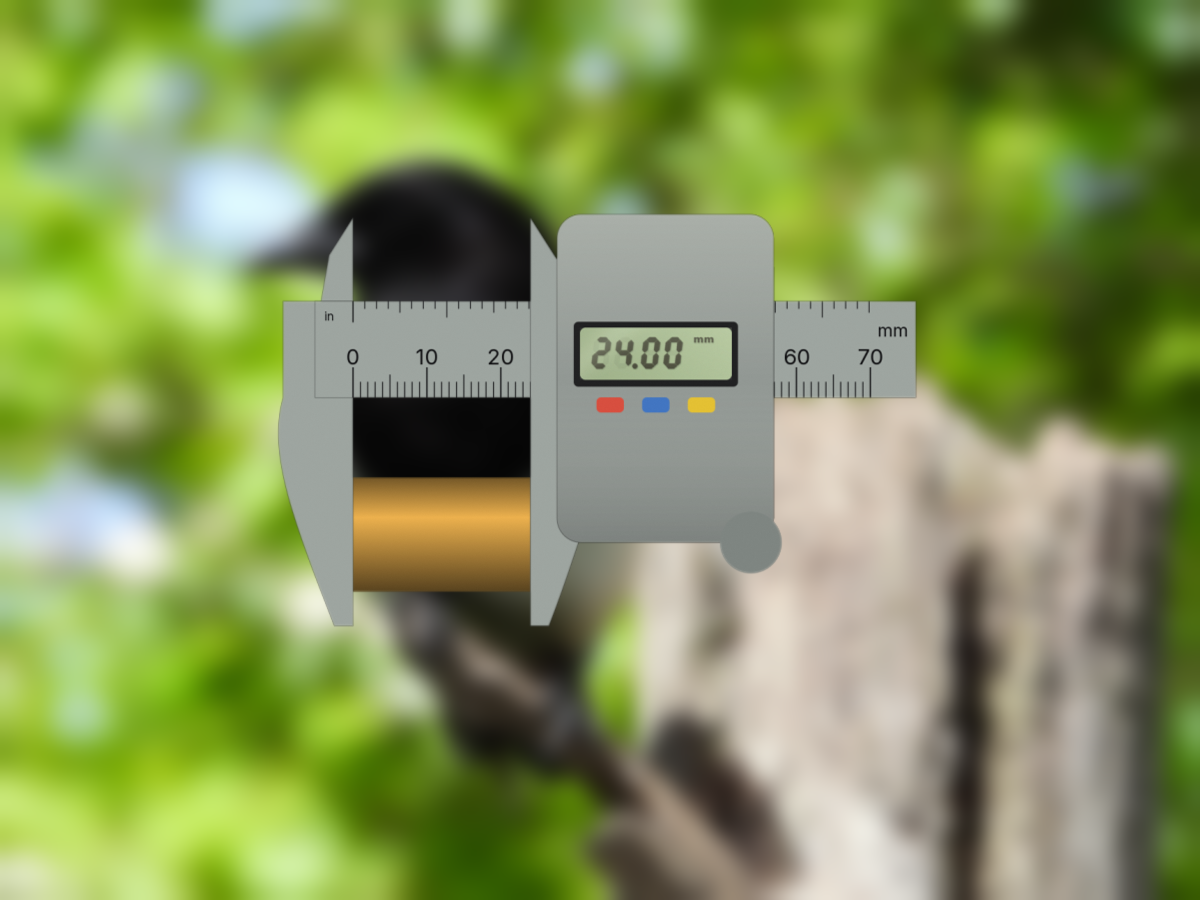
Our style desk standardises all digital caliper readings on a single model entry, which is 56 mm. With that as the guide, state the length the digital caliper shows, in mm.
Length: 24.00 mm
